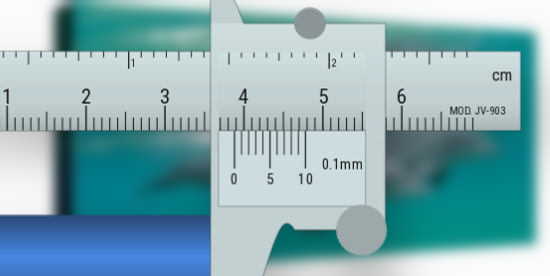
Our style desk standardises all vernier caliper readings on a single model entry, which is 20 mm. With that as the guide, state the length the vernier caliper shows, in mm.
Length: 38.8 mm
